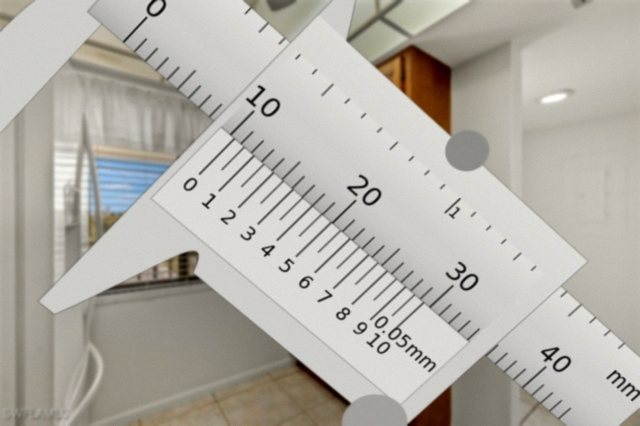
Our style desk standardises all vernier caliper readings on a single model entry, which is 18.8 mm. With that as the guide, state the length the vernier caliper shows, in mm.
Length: 10.4 mm
